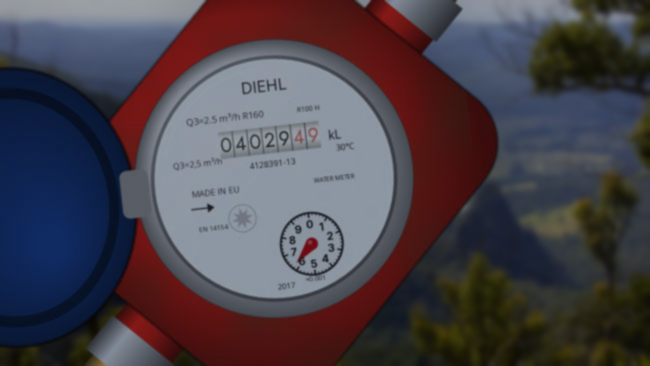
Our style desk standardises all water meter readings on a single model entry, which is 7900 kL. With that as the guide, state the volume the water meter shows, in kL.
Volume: 4029.496 kL
